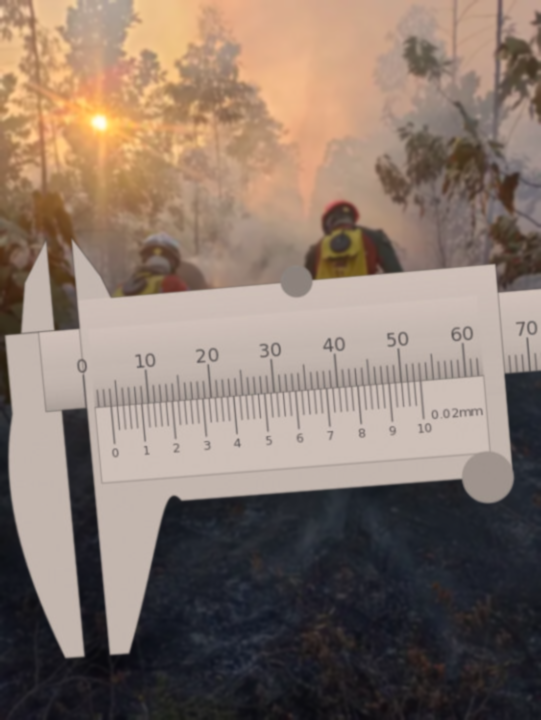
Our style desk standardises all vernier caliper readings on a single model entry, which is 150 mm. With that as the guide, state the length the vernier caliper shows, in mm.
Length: 4.0 mm
